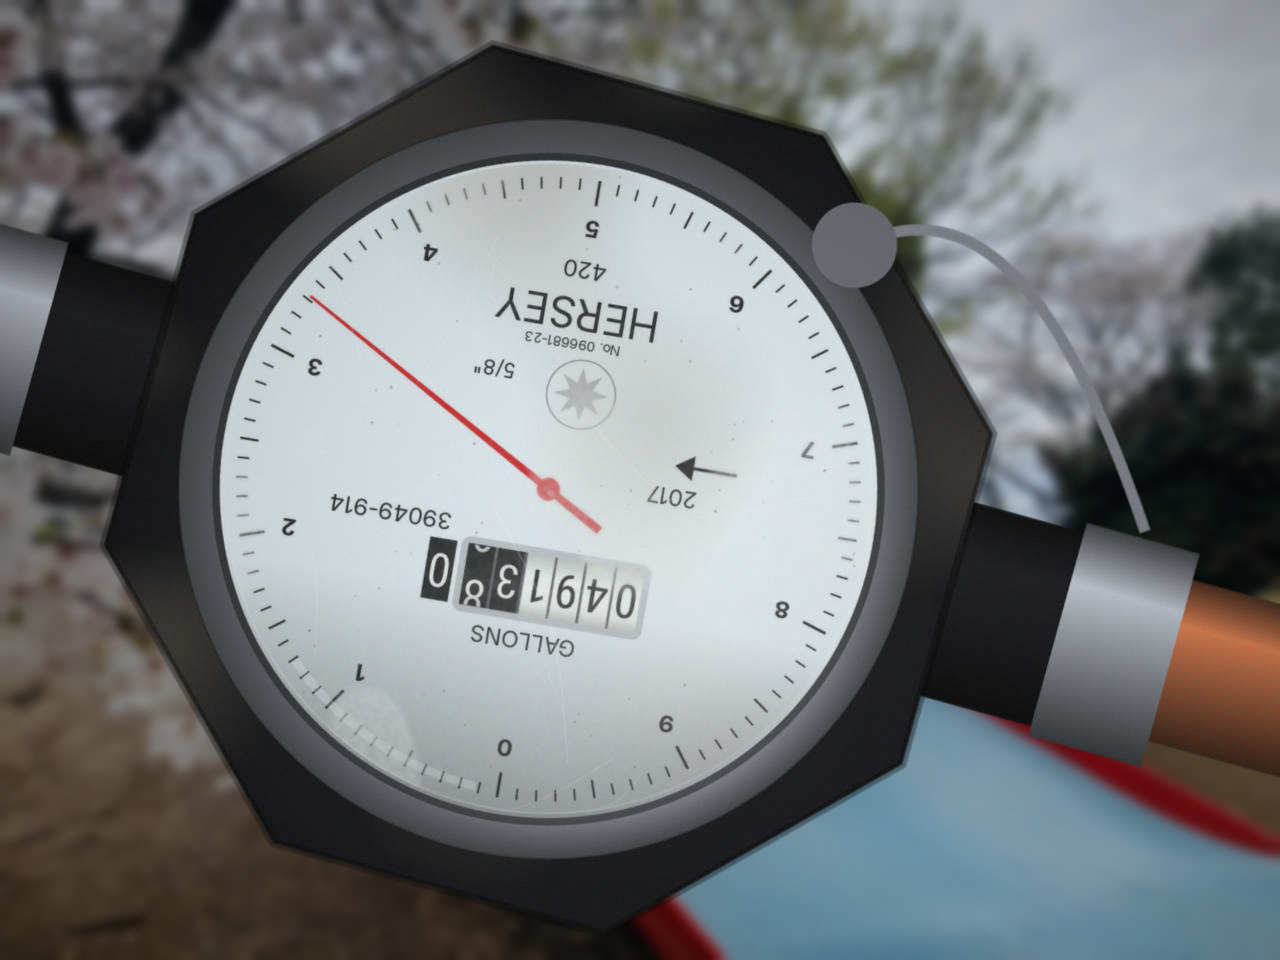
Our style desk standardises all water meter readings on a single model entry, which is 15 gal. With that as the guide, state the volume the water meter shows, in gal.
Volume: 491383.3 gal
